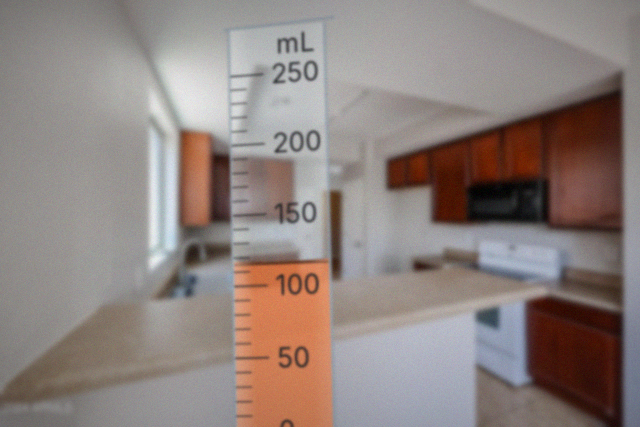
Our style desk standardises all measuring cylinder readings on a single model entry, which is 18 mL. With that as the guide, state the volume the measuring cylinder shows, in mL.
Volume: 115 mL
